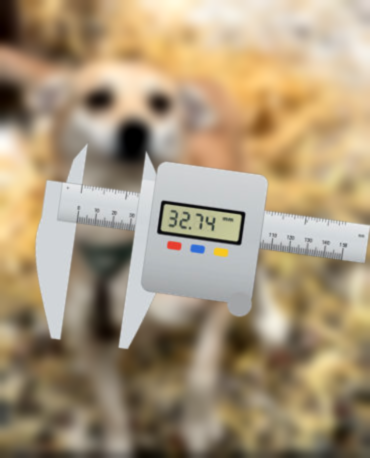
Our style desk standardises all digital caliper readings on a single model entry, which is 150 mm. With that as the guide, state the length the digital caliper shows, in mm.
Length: 32.74 mm
